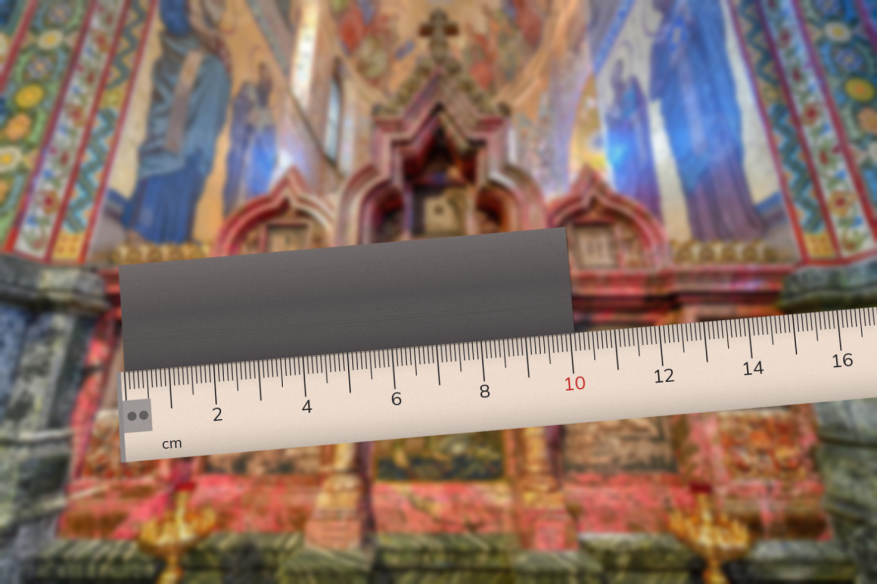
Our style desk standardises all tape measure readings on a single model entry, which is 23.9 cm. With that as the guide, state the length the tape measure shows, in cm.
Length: 10.1 cm
